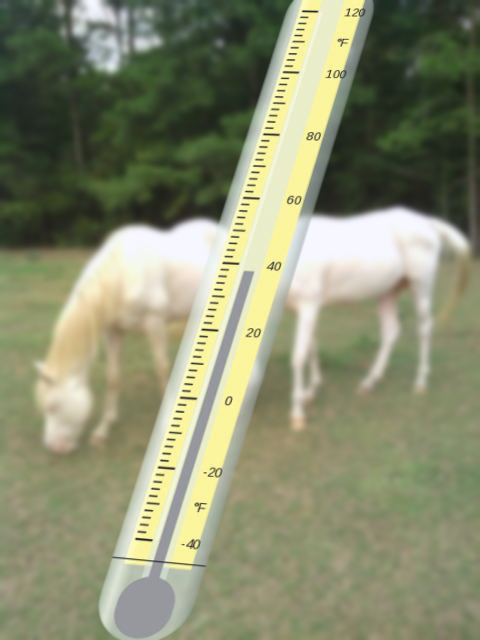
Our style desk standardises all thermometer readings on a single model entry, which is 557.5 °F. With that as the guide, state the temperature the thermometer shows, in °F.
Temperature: 38 °F
